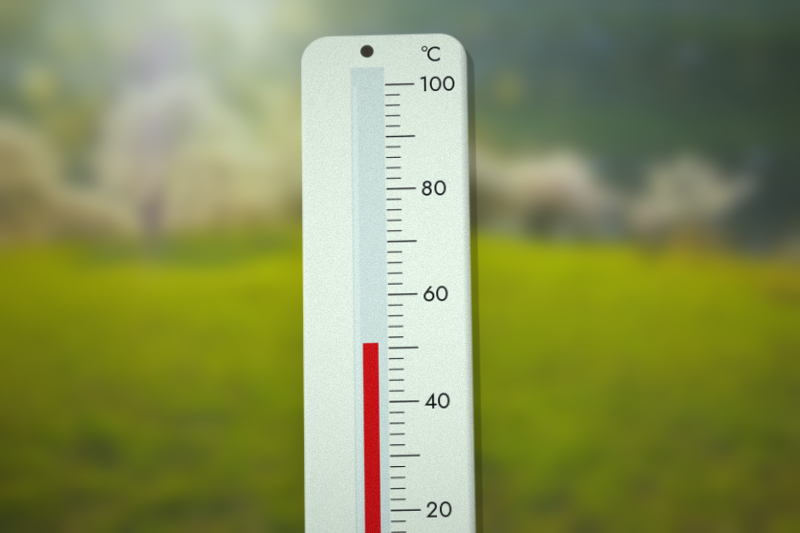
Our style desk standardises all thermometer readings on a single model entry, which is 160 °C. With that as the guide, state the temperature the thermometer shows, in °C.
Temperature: 51 °C
